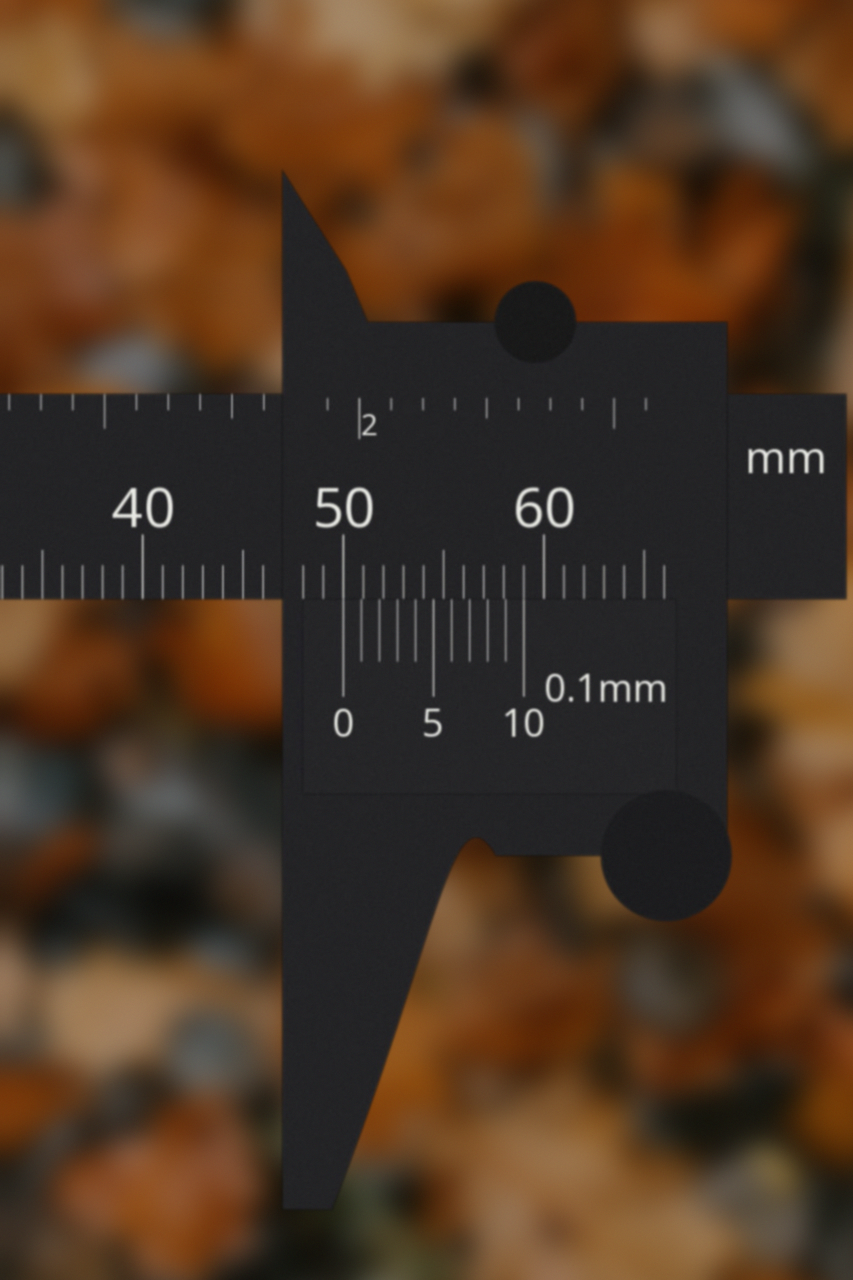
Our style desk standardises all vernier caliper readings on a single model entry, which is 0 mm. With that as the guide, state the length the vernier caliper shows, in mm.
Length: 50.0 mm
